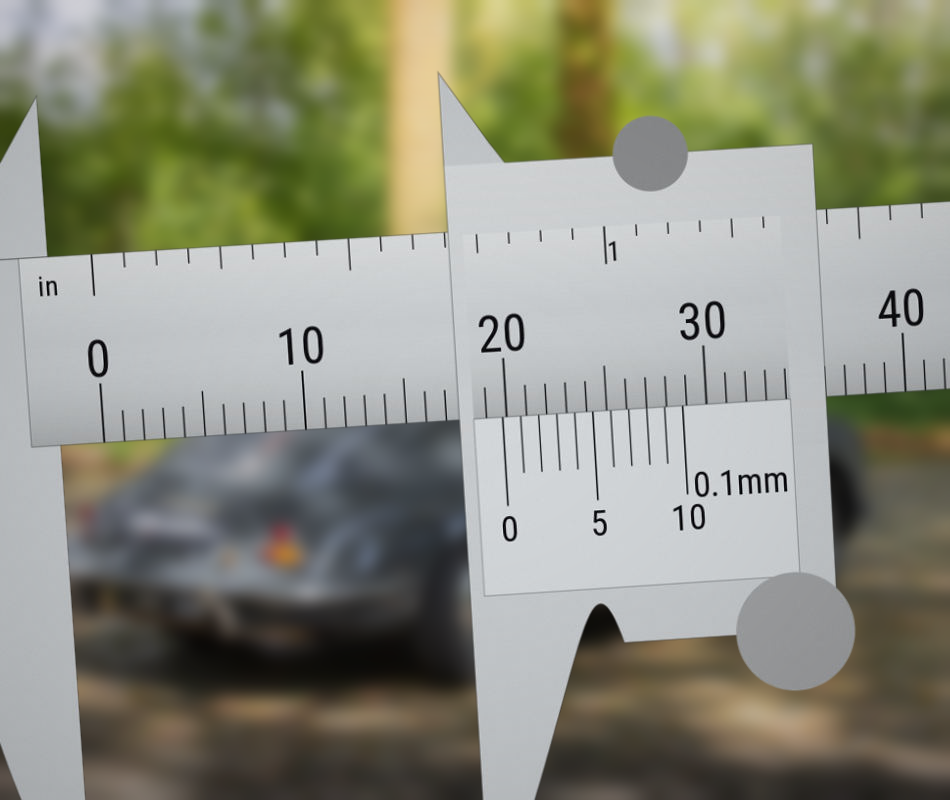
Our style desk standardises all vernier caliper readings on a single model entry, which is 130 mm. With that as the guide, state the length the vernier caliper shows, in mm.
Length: 19.8 mm
